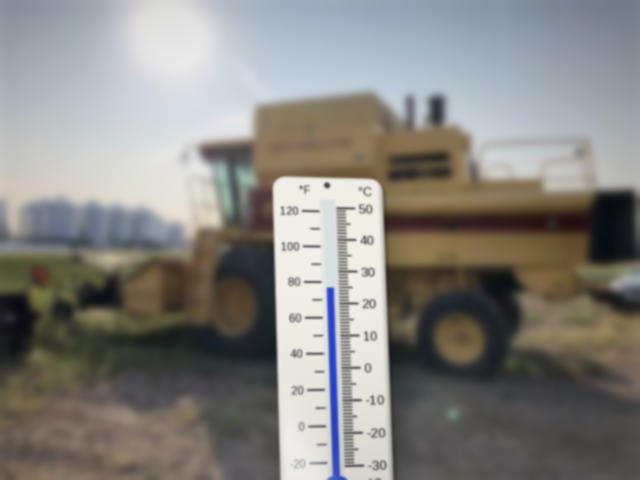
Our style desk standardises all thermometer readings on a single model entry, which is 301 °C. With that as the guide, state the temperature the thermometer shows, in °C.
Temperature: 25 °C
